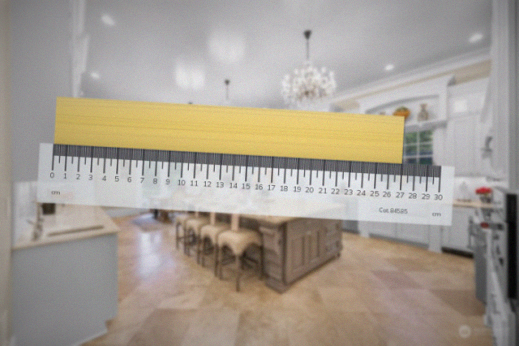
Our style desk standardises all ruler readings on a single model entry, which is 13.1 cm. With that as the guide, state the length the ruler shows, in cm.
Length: 27 cm
